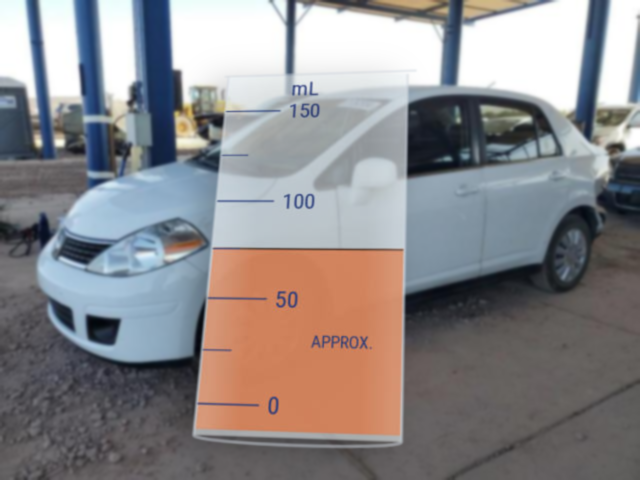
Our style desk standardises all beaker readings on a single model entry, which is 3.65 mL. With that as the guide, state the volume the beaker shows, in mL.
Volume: 75 mL
